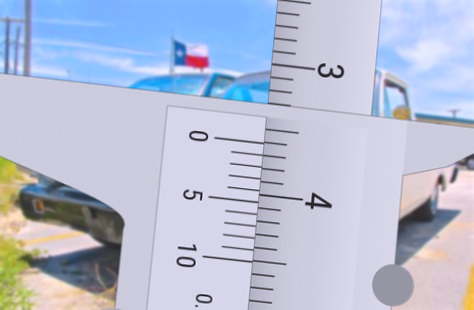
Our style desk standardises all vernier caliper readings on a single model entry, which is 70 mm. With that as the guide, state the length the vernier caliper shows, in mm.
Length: 36.1 mm
